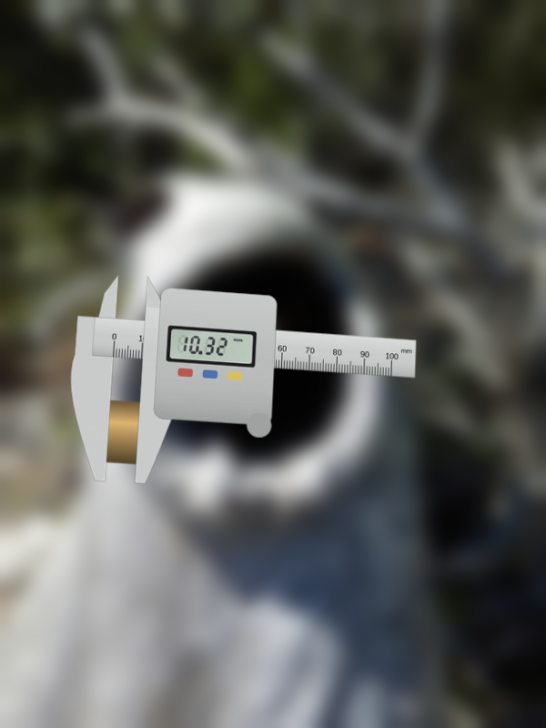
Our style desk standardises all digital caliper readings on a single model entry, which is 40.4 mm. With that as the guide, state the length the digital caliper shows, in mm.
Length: 10.32 mm
